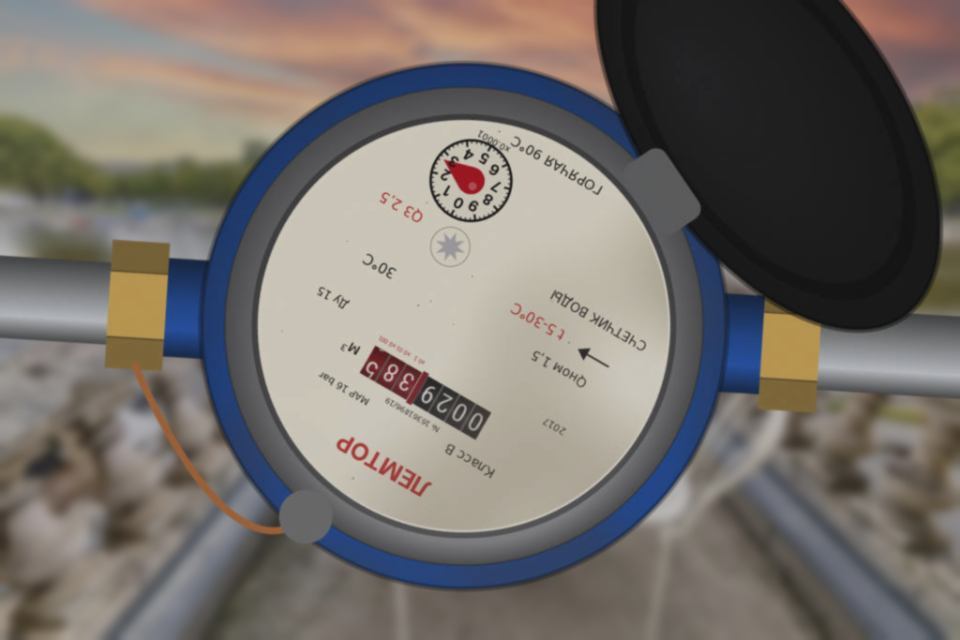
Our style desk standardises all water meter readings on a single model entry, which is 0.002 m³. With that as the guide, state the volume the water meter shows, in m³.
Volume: 29.3852 m³
